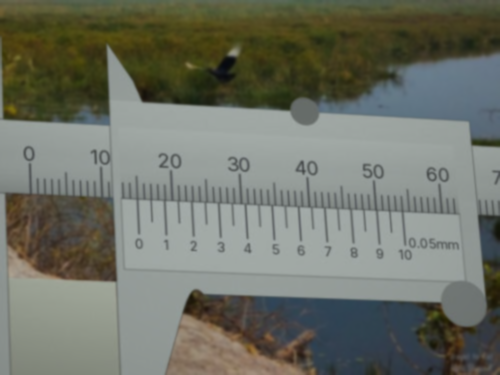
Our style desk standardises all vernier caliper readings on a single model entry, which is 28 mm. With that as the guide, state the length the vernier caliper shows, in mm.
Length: 15.0 mm
